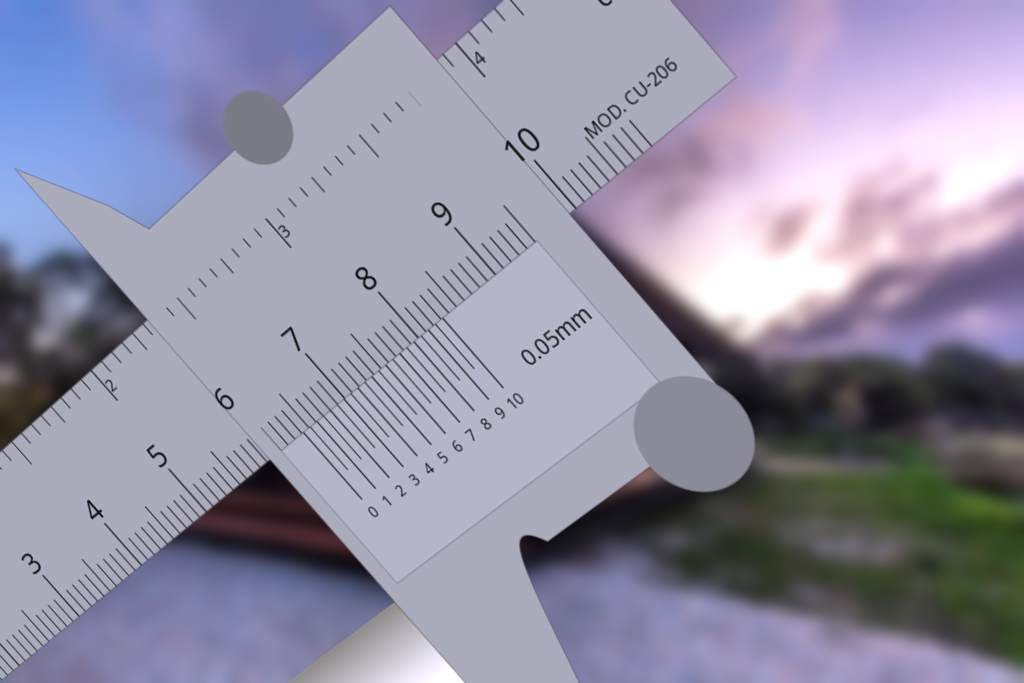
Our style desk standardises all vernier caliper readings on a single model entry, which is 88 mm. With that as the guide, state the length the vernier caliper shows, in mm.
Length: 64.2 mm
